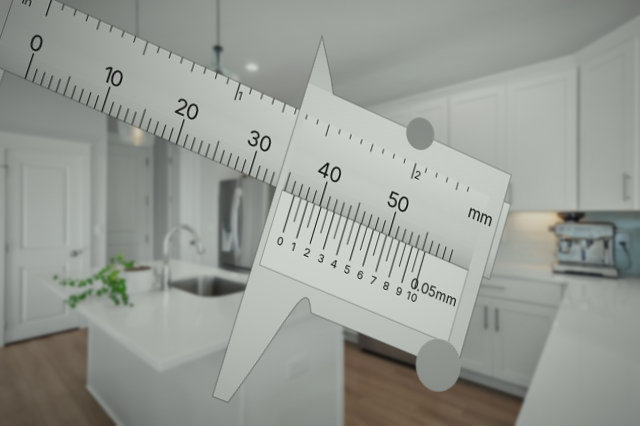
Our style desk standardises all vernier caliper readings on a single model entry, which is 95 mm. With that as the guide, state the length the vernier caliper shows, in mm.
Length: 36.4 mm
